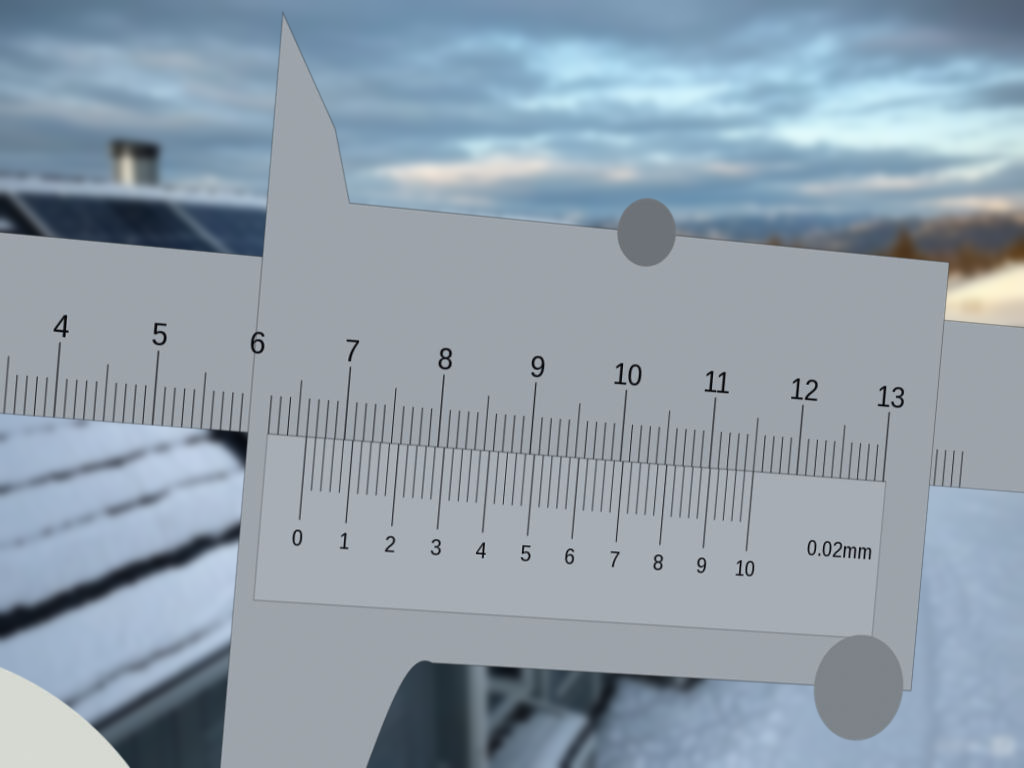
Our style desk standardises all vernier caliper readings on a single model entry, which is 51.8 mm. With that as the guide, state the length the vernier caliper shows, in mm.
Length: 66.0 mm
